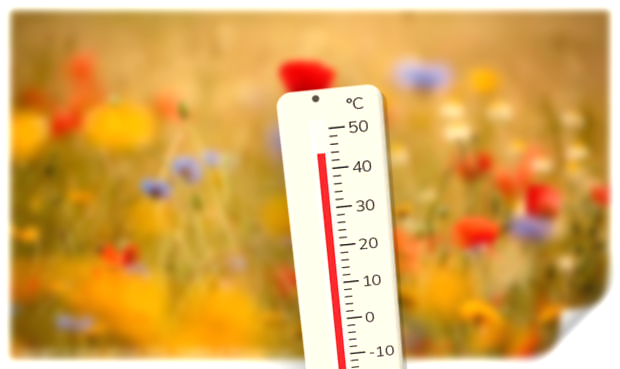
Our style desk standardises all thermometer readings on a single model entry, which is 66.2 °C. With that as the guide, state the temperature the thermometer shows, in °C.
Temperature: 44 °C
